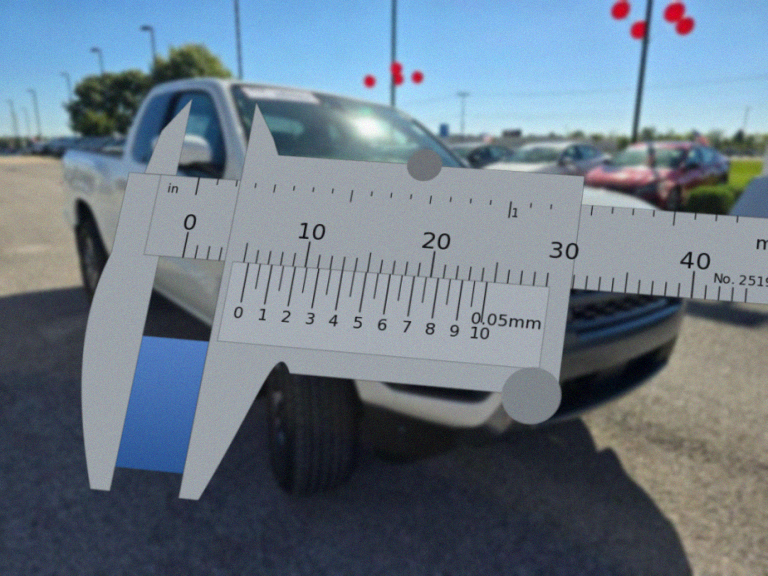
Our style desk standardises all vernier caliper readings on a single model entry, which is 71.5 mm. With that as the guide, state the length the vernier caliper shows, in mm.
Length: 5.4 mm
